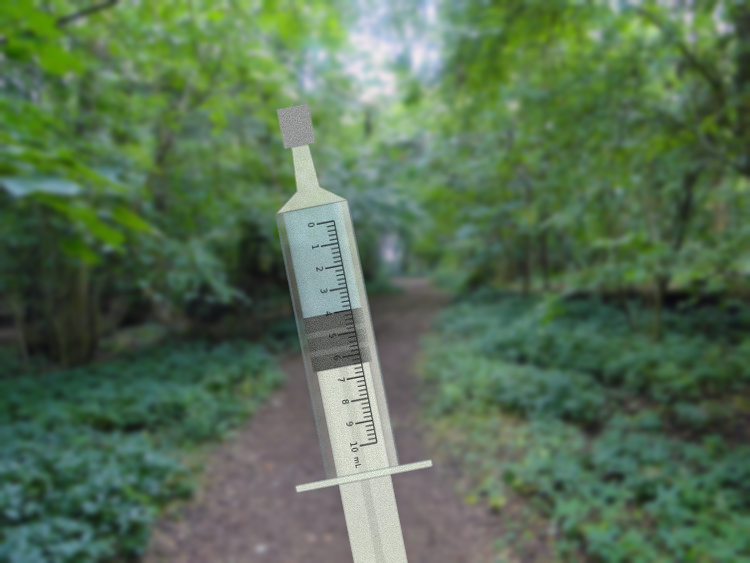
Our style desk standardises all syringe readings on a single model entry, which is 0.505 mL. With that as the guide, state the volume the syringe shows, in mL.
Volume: 4 mL
